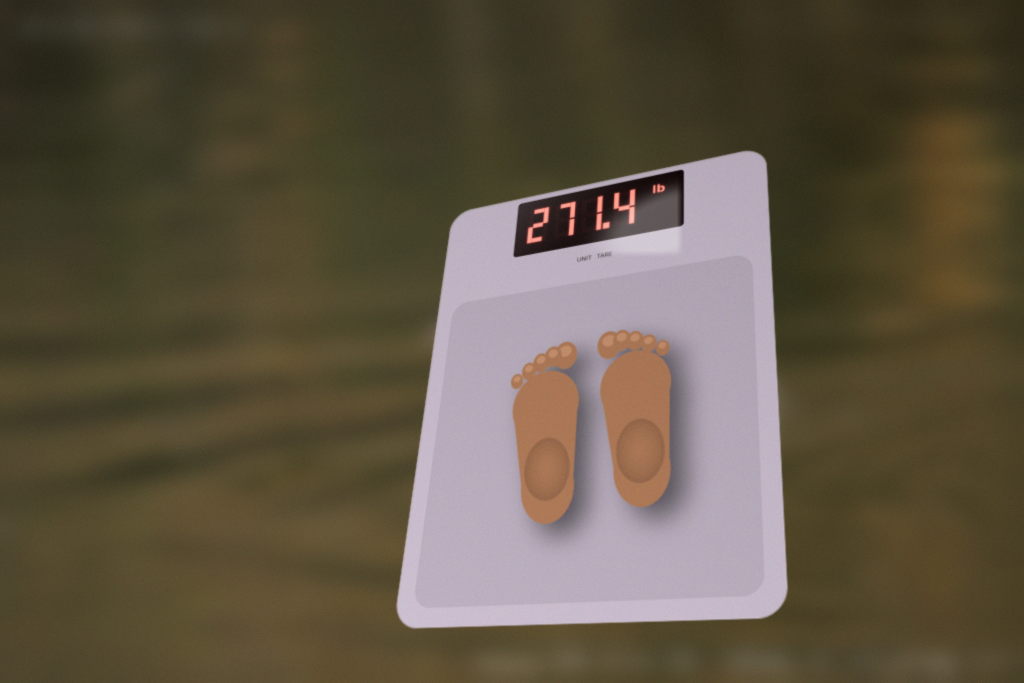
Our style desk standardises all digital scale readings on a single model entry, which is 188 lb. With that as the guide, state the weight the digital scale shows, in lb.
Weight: 271.4 lb
